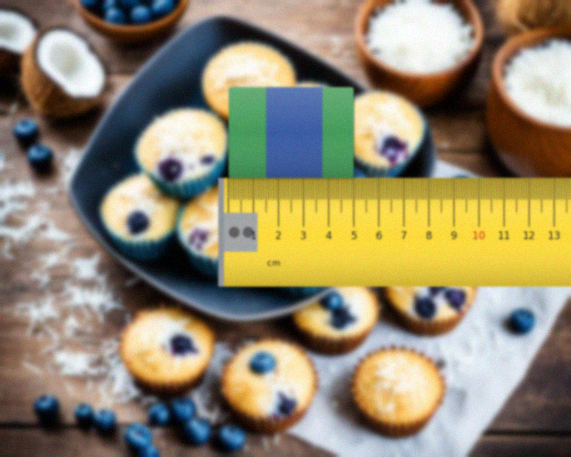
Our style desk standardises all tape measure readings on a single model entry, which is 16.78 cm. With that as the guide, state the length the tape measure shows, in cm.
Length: 5 cm
